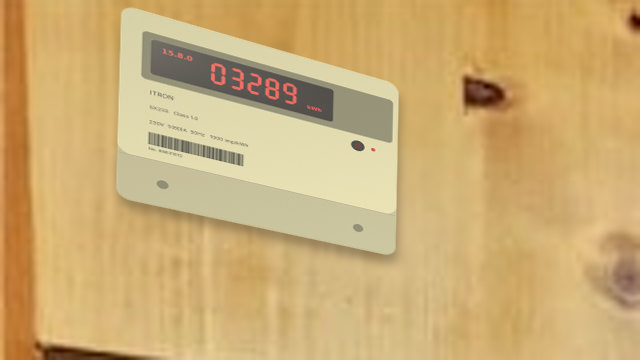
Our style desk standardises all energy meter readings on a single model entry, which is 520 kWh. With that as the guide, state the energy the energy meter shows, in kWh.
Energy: 3289 kWh
